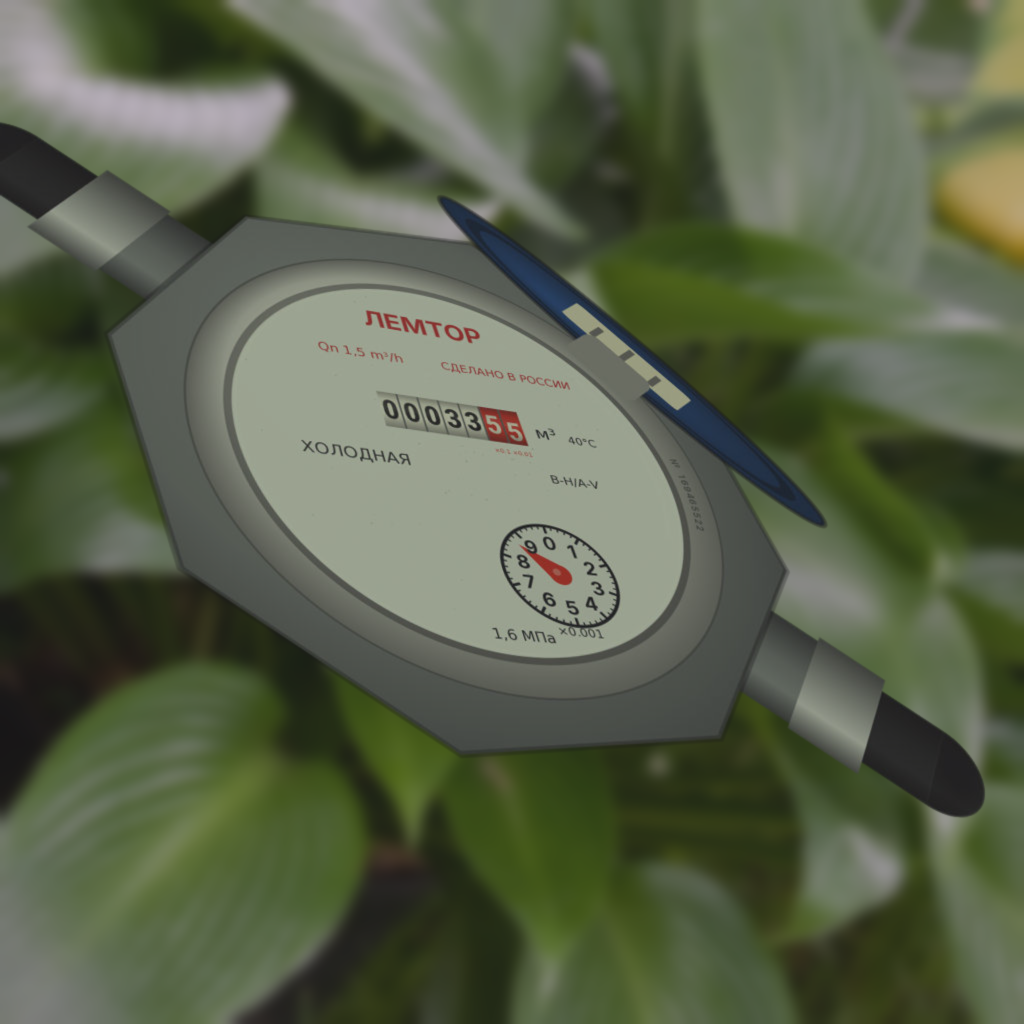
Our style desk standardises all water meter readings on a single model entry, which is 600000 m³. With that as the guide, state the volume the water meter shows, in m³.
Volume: 33.548 m³
